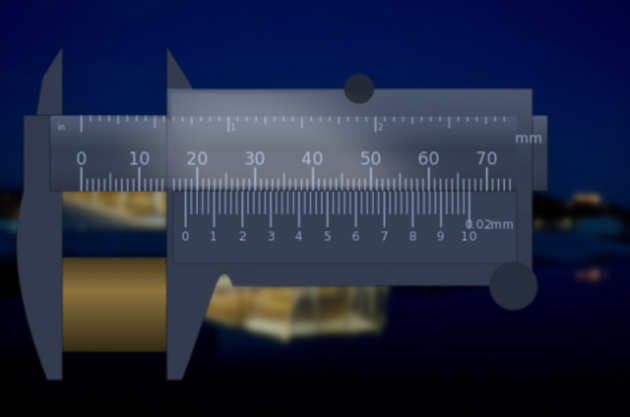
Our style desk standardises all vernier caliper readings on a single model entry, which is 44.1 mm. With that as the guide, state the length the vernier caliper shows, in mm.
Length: 18.0 mm
